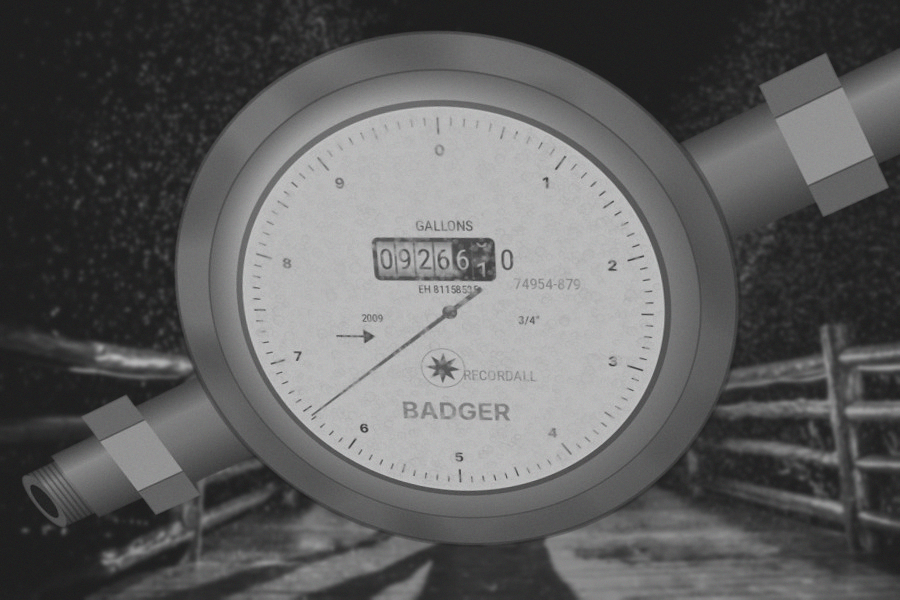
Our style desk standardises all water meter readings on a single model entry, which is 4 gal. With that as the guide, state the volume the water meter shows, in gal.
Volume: 926606.4 gal
